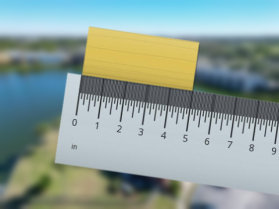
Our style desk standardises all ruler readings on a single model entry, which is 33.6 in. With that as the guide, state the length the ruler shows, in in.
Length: 5 in
